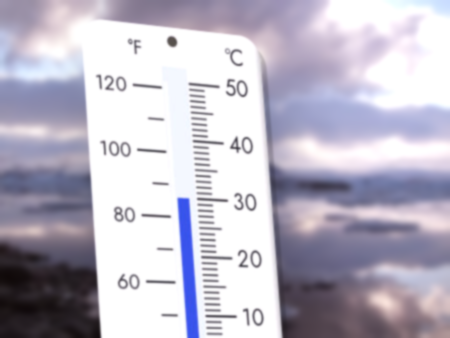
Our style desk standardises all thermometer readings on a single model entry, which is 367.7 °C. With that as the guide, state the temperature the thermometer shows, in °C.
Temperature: 30 °C
